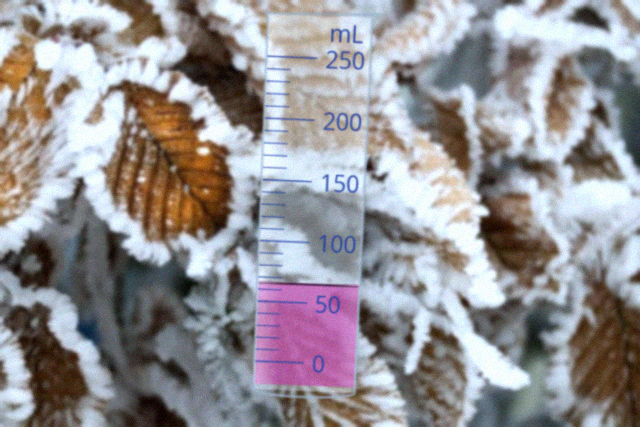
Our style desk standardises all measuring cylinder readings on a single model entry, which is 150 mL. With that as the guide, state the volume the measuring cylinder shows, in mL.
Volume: 65 mL
